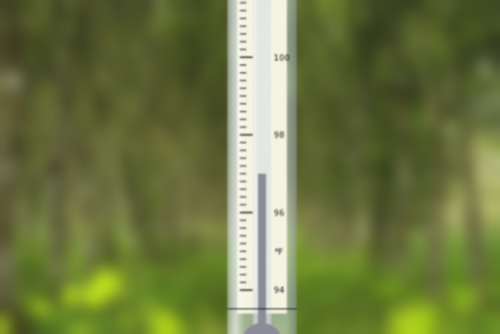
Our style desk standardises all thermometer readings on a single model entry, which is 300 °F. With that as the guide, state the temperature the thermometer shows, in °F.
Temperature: 97 °F
